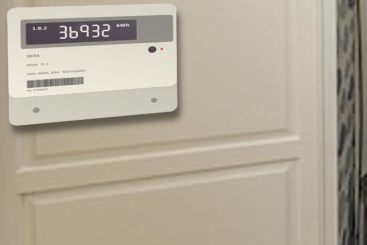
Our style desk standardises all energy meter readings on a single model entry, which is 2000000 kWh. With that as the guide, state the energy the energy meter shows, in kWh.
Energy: 36932 kWh
